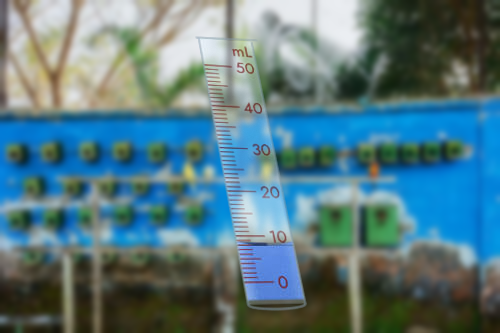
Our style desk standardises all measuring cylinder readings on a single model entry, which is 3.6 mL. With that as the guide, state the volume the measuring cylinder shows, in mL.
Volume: 8 mL
